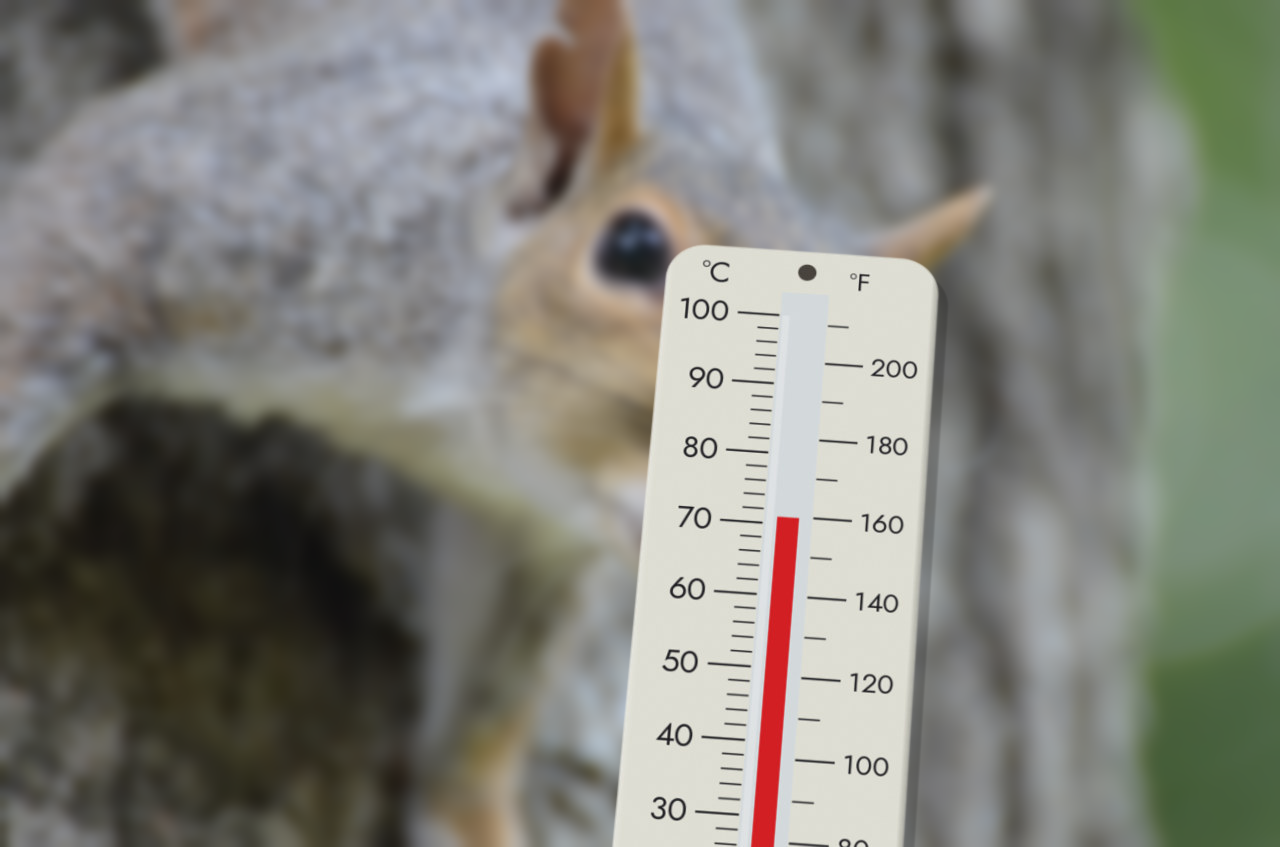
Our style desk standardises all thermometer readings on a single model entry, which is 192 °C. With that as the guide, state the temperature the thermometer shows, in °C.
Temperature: 71 °C
